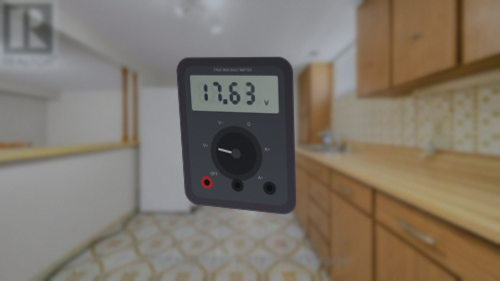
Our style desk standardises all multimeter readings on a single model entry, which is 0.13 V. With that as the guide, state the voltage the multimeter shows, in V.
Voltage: 17.63 V
